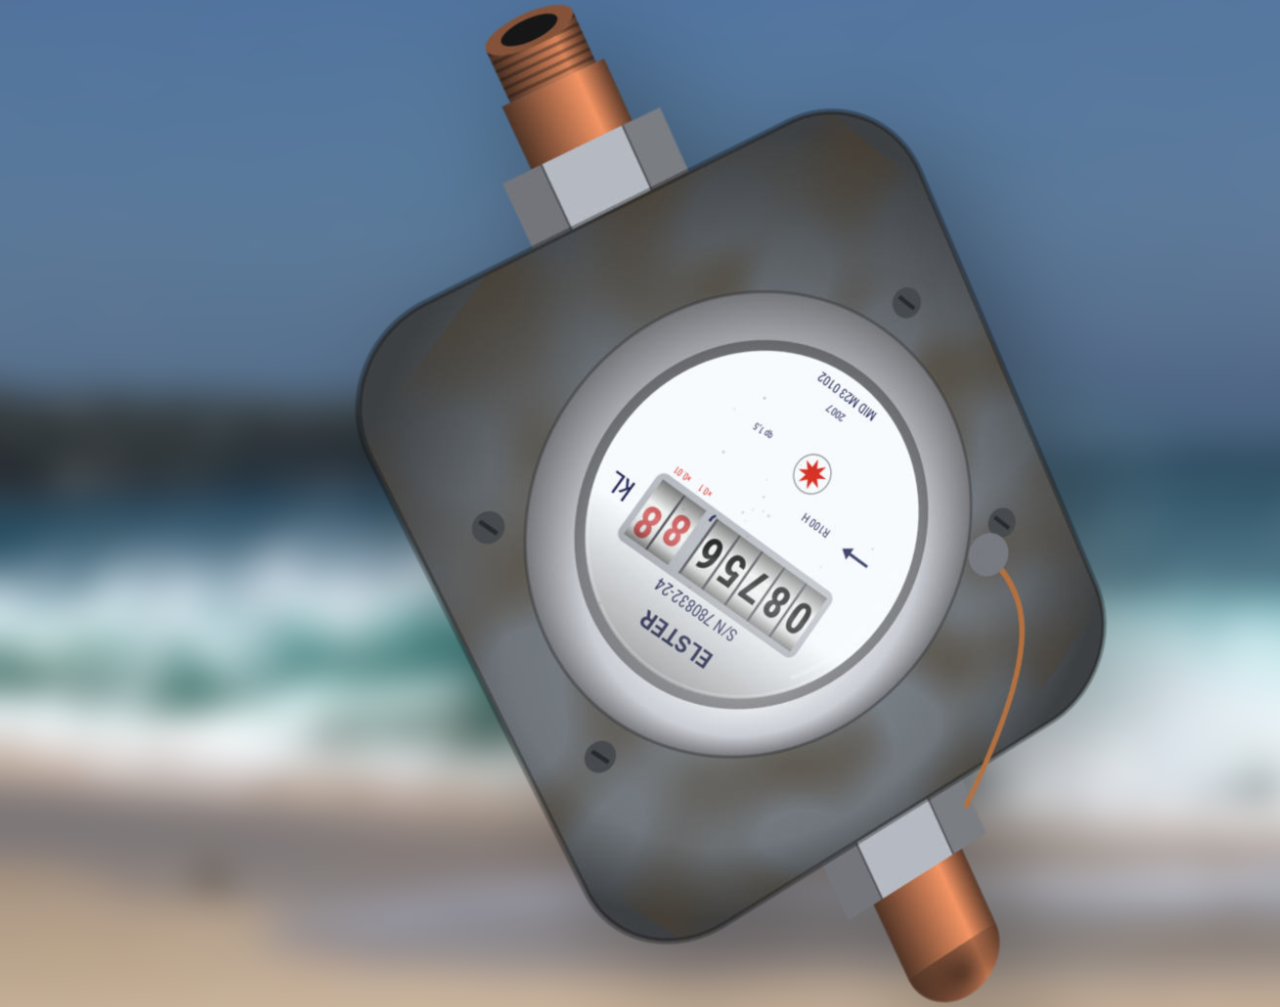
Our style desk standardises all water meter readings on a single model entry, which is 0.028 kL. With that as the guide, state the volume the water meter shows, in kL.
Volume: 8756.88 kL
